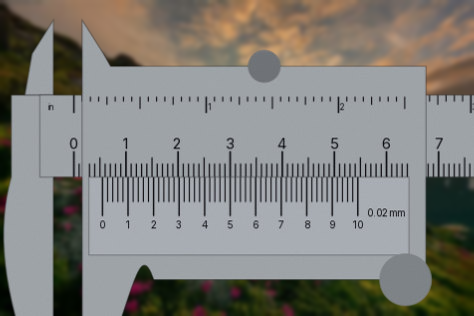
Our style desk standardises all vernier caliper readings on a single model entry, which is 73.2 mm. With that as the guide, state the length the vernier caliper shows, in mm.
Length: 5.5 mm
